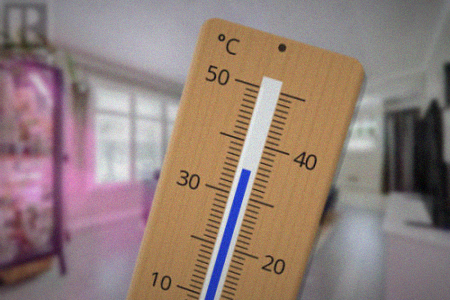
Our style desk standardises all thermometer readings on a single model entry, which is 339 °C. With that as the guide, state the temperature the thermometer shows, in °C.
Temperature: 35 °C
